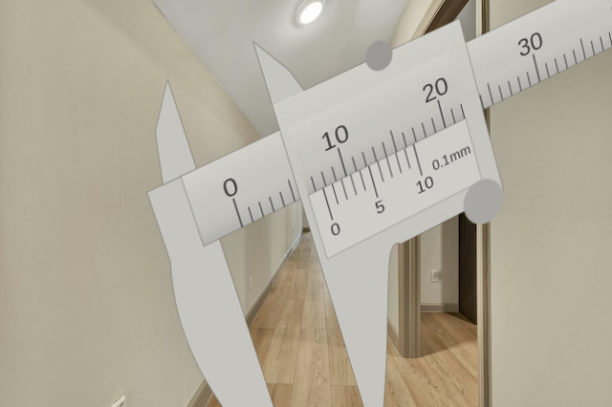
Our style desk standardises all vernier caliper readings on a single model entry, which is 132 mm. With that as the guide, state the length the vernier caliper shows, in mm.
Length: 7.7 mm
